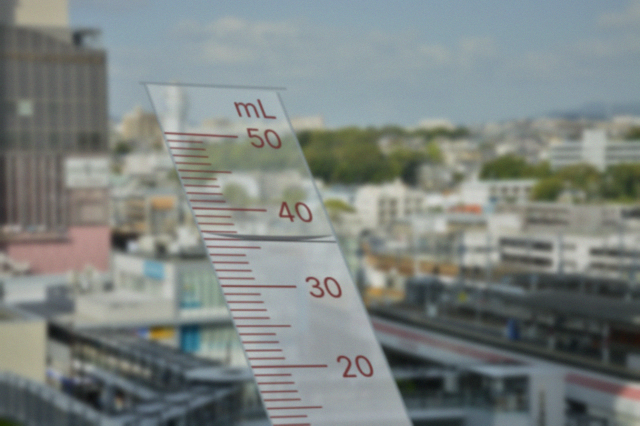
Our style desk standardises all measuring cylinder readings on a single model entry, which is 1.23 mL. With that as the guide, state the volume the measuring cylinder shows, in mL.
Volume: 36 mL
